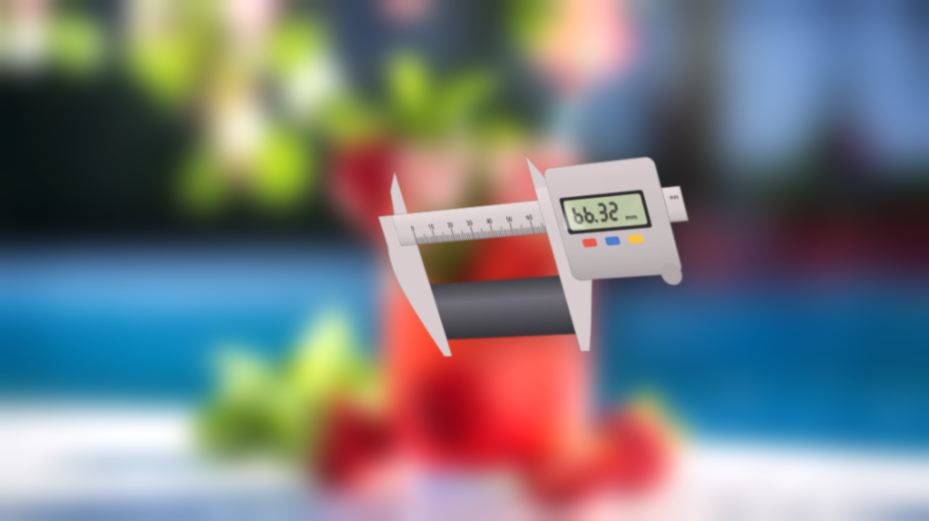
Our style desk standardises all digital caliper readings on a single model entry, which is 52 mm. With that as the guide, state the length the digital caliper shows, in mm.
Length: 66.32 mm
